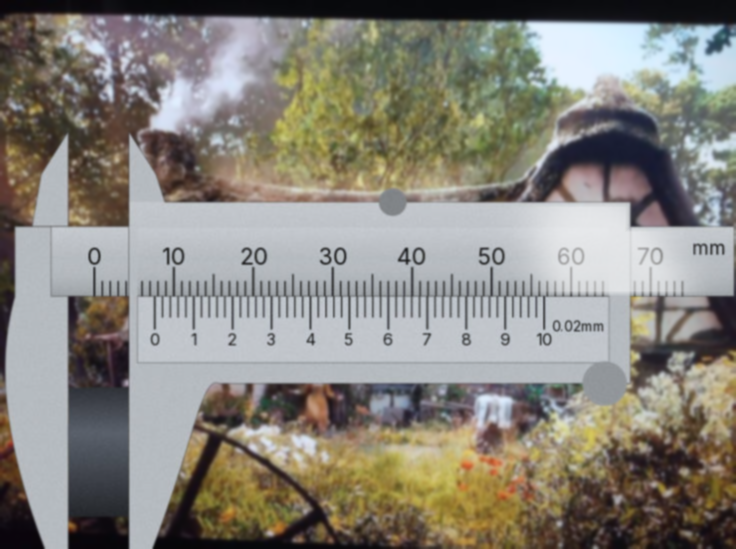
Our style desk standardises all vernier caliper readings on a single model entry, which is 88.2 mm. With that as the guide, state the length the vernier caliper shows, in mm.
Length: 7.6 mm
